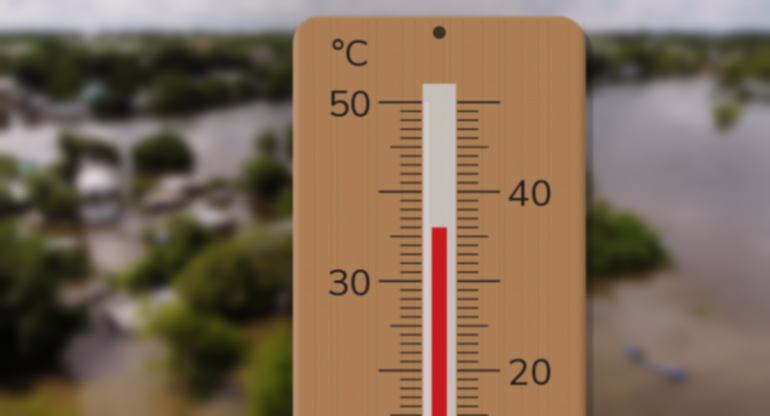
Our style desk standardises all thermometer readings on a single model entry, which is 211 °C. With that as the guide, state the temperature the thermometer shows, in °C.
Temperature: 36 °C
